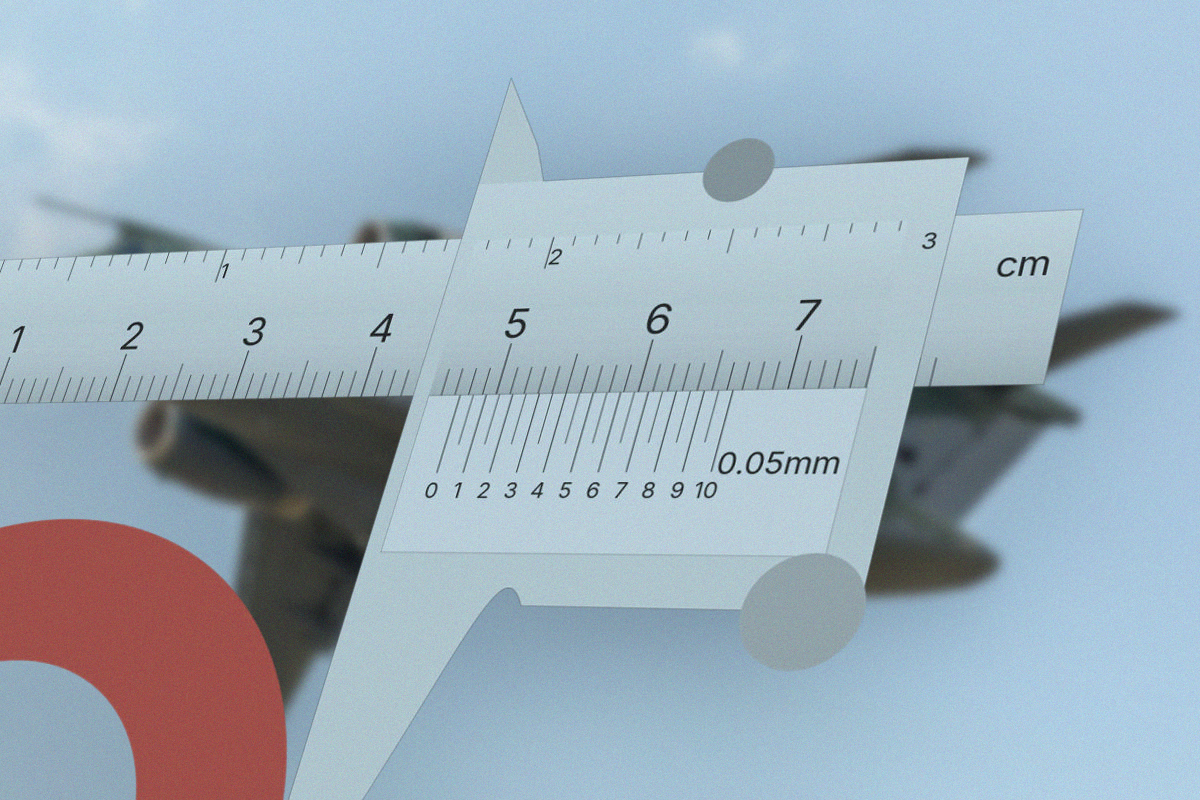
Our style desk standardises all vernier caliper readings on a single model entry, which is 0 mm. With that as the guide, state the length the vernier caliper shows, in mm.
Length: 47.4 mm
